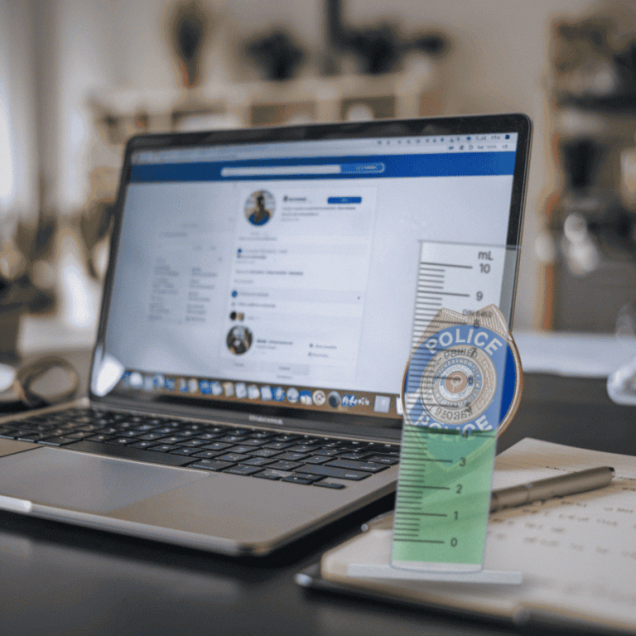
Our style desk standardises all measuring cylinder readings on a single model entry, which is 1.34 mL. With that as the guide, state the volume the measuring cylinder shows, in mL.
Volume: 4 mL
